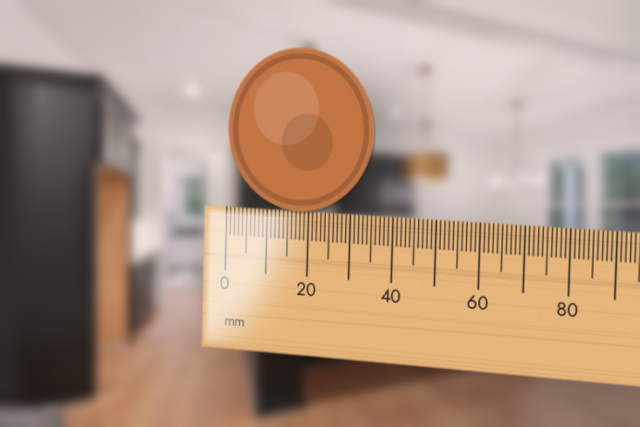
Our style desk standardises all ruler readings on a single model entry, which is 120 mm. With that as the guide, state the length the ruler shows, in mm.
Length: 35 mm
